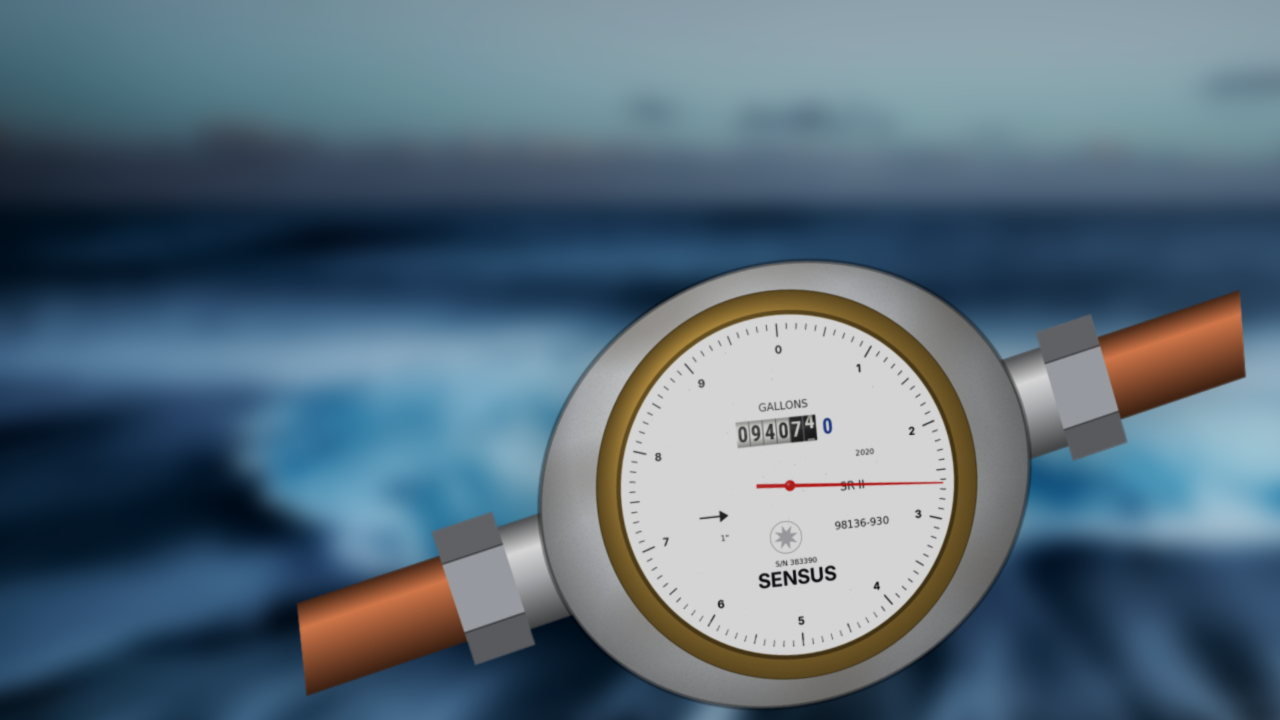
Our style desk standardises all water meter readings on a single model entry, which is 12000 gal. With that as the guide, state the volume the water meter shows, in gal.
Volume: 940742.6 gal
